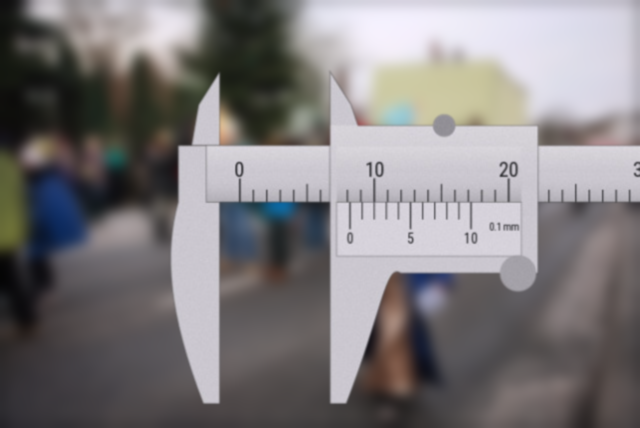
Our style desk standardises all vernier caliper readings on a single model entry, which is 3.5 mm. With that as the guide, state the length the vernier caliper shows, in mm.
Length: 8.2 mm
